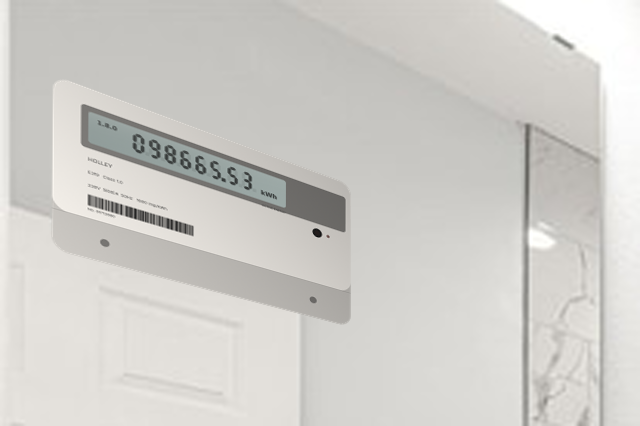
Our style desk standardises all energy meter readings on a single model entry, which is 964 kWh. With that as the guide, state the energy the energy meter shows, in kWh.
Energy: 98665.53 kWh
